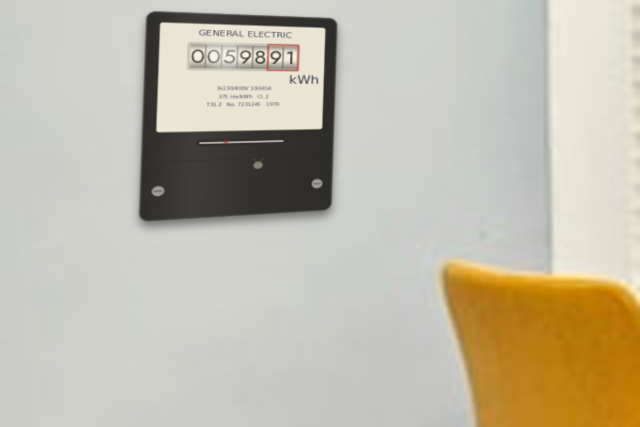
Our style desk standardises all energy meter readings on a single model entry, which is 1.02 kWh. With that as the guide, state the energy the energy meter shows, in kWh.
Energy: 598.91 kWh
